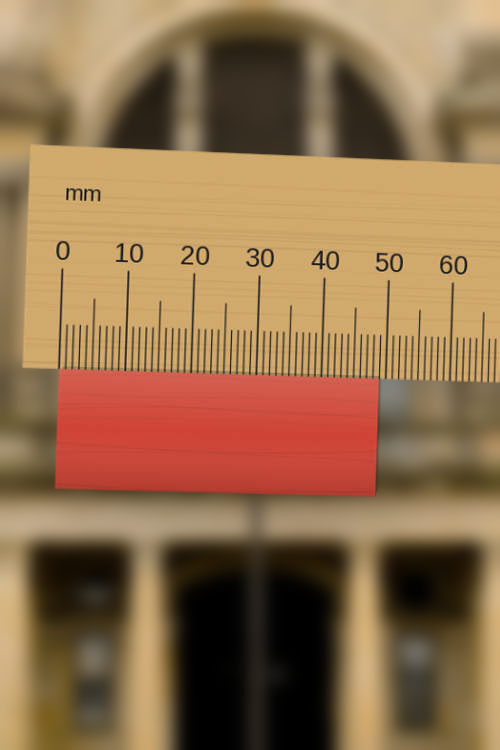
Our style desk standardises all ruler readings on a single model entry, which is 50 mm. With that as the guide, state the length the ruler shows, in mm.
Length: 49 mm
